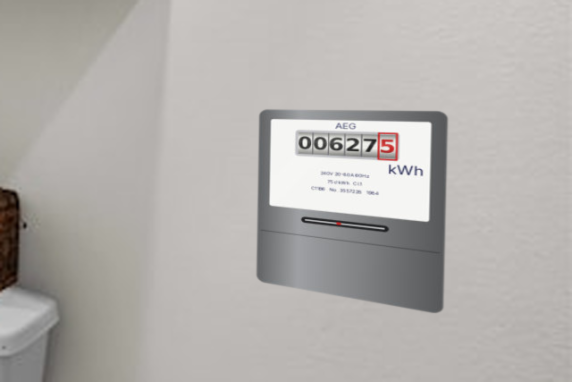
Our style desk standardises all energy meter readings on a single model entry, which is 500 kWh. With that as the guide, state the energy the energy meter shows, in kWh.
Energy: 627.5 kWh
